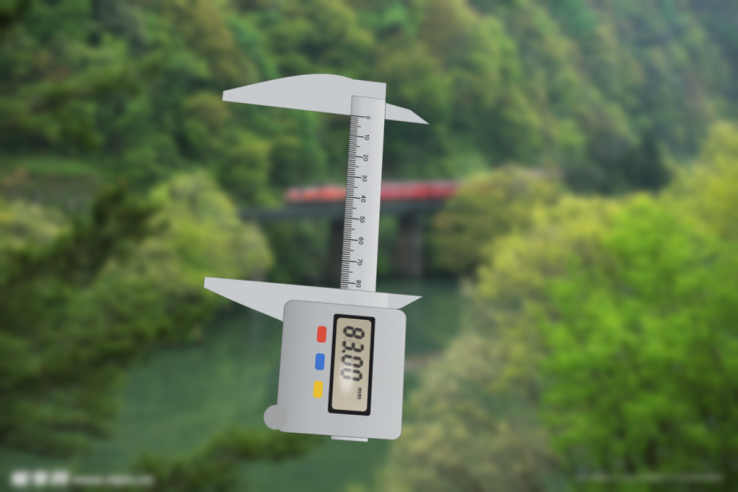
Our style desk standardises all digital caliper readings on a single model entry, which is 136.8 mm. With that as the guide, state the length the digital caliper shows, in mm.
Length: 83.00 mm
